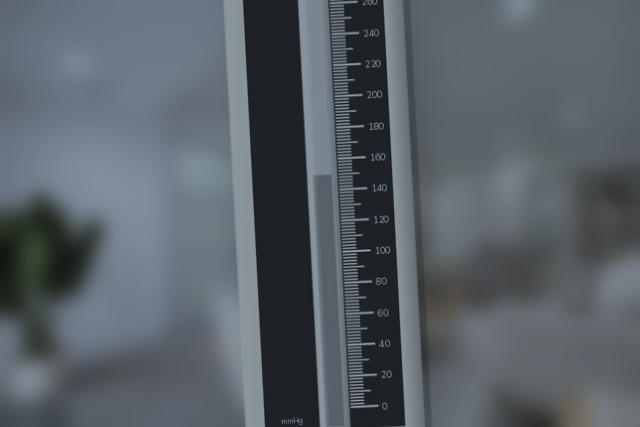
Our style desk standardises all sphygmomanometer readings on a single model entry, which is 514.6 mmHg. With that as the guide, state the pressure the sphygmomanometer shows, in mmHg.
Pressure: 150 mmHg
